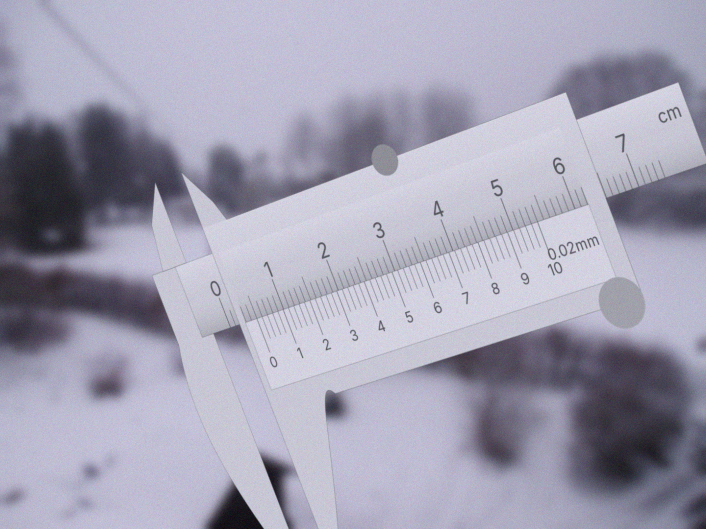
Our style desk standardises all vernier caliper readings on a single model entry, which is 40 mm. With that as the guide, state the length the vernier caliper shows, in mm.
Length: 5.0 mm
